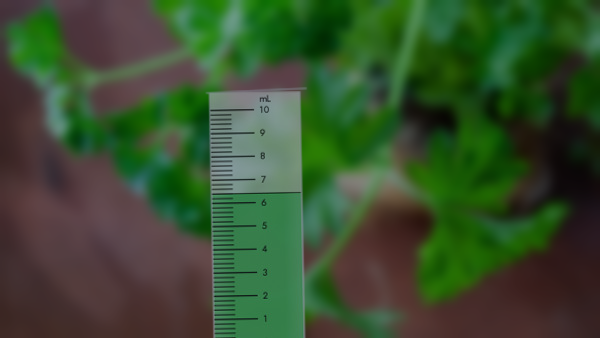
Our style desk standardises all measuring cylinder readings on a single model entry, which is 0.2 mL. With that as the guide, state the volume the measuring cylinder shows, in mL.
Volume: 6.4 mL
